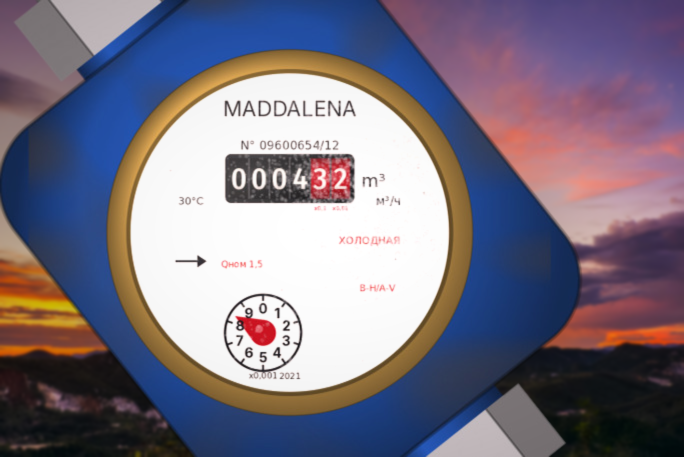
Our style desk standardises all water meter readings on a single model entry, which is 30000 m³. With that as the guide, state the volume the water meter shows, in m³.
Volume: 4.328 m³
